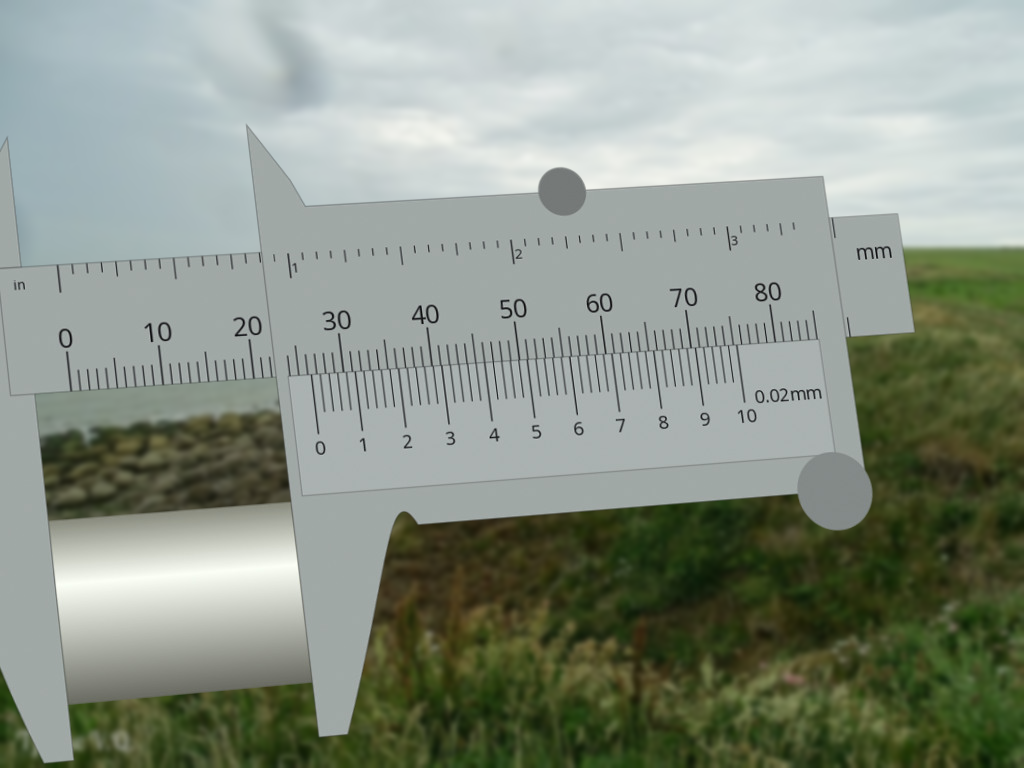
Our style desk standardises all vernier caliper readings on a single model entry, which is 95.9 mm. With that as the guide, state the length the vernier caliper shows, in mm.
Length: 26.4 mm
